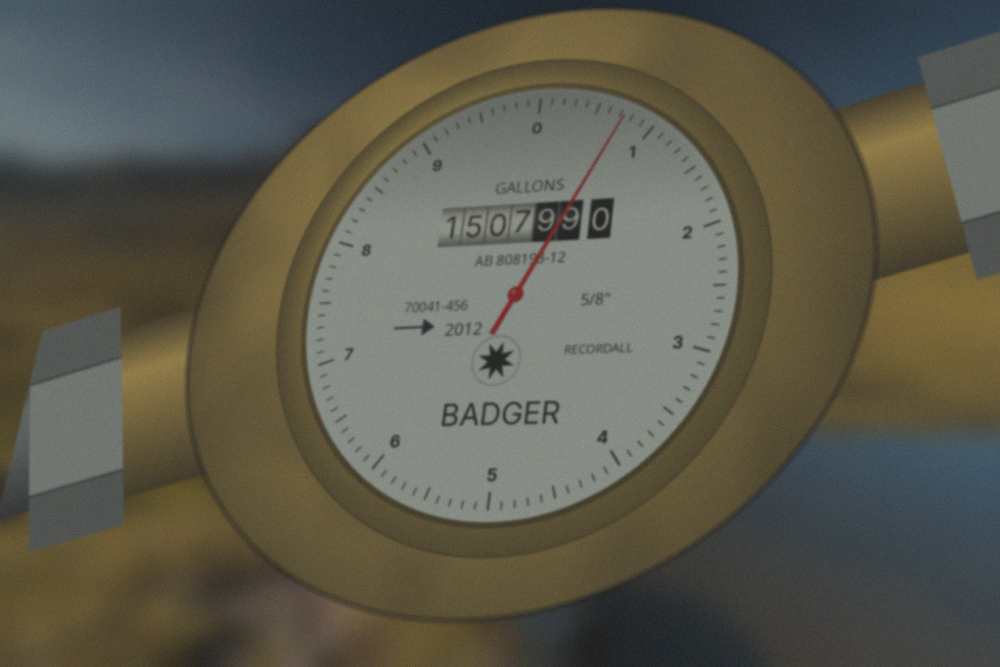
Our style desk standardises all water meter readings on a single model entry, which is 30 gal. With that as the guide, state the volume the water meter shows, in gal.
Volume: 1507990.7 gal
